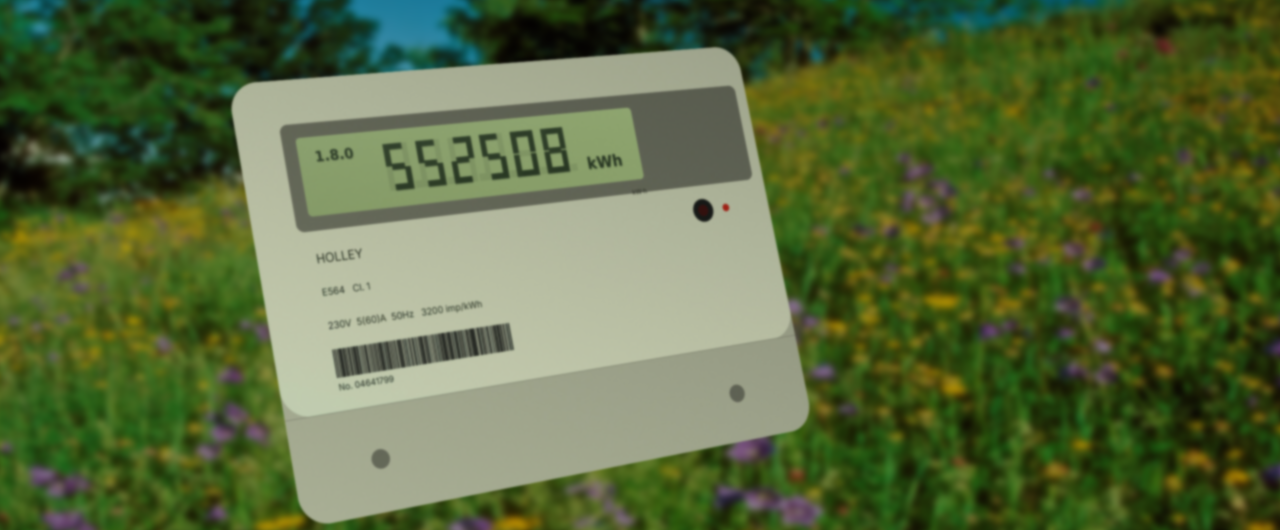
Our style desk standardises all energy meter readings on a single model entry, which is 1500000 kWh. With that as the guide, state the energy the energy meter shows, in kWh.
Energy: 552508 kWh
